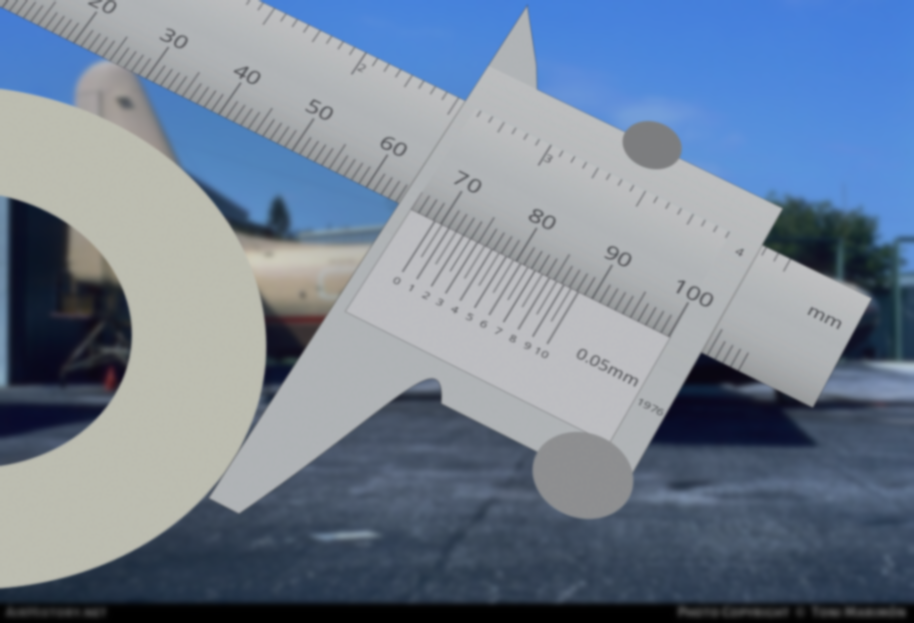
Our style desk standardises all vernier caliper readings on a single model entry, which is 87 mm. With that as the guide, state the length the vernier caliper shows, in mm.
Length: 69.2 mm
